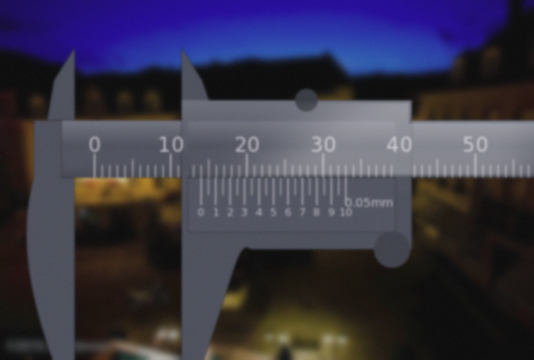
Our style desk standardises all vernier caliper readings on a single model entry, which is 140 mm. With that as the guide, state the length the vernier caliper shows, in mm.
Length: 14.0 mm
